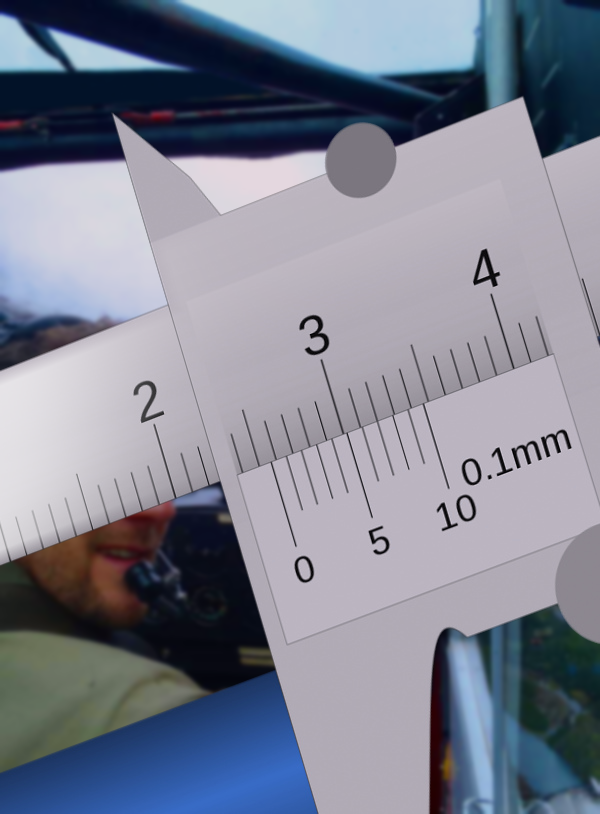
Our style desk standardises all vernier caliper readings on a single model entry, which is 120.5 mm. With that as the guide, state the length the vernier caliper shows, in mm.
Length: 25.7 mm
